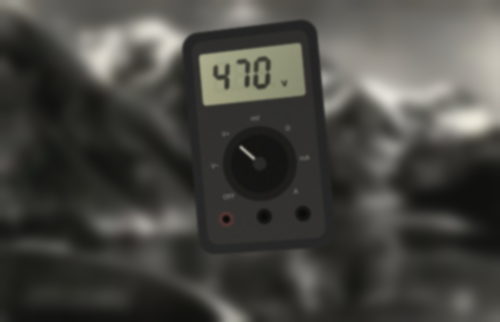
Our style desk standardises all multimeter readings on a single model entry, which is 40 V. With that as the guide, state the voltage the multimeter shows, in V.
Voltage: 470 V
